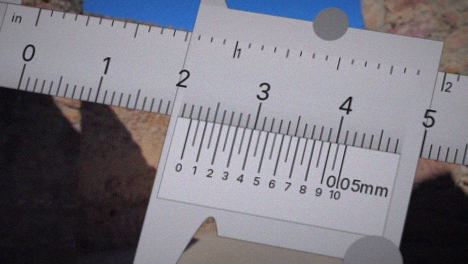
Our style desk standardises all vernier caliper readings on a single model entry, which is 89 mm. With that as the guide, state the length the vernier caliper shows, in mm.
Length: 22.2 mm
